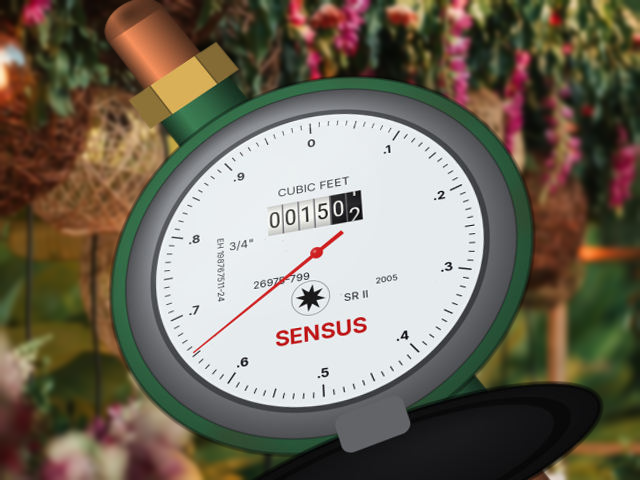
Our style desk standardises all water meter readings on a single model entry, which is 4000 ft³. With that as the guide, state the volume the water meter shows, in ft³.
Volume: 1501.65 ft³
